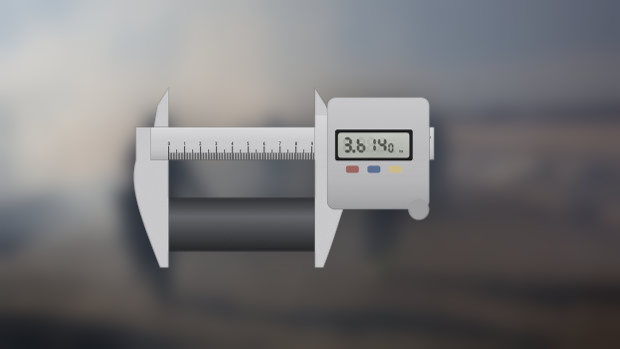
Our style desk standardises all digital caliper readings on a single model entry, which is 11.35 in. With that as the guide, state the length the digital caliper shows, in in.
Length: 3.6140 in
